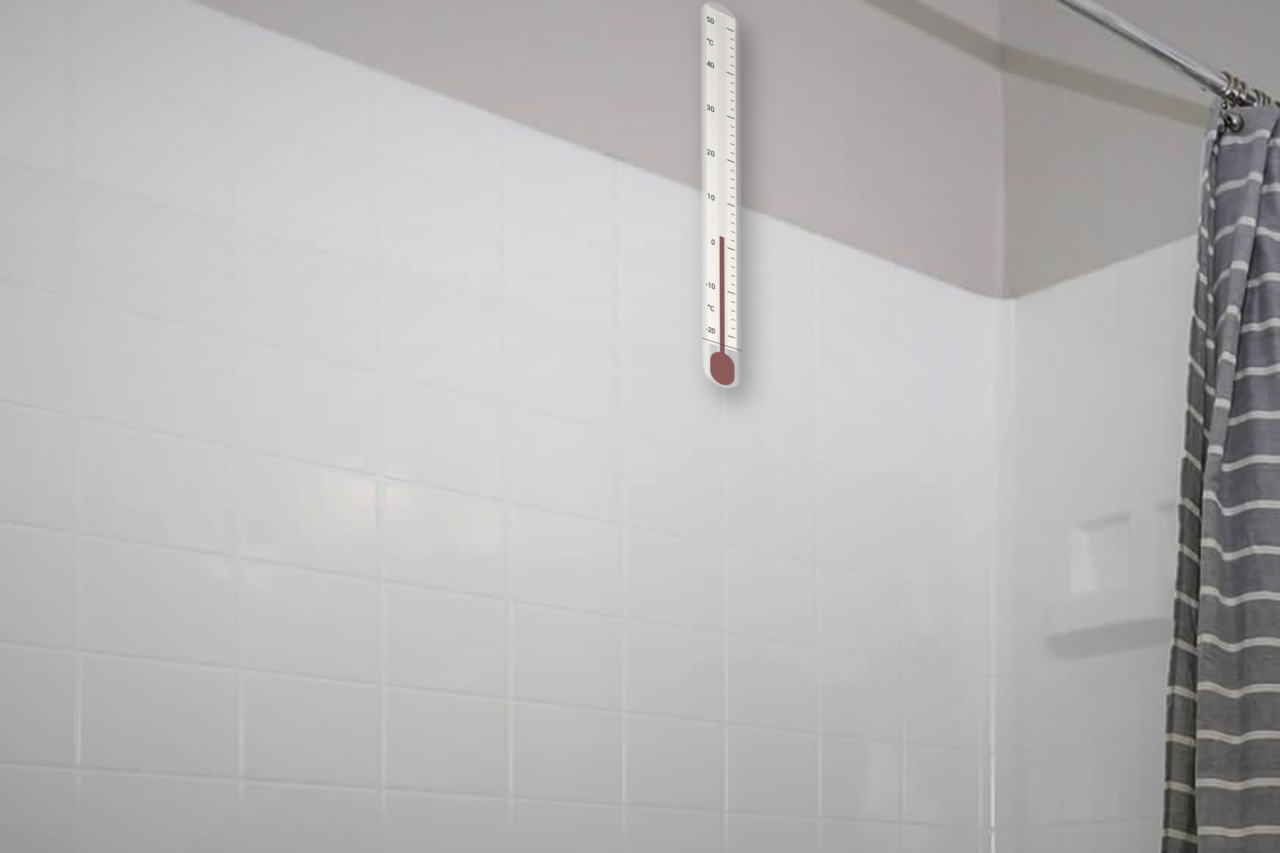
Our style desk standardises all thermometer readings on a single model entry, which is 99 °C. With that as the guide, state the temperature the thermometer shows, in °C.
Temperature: 2 °C
